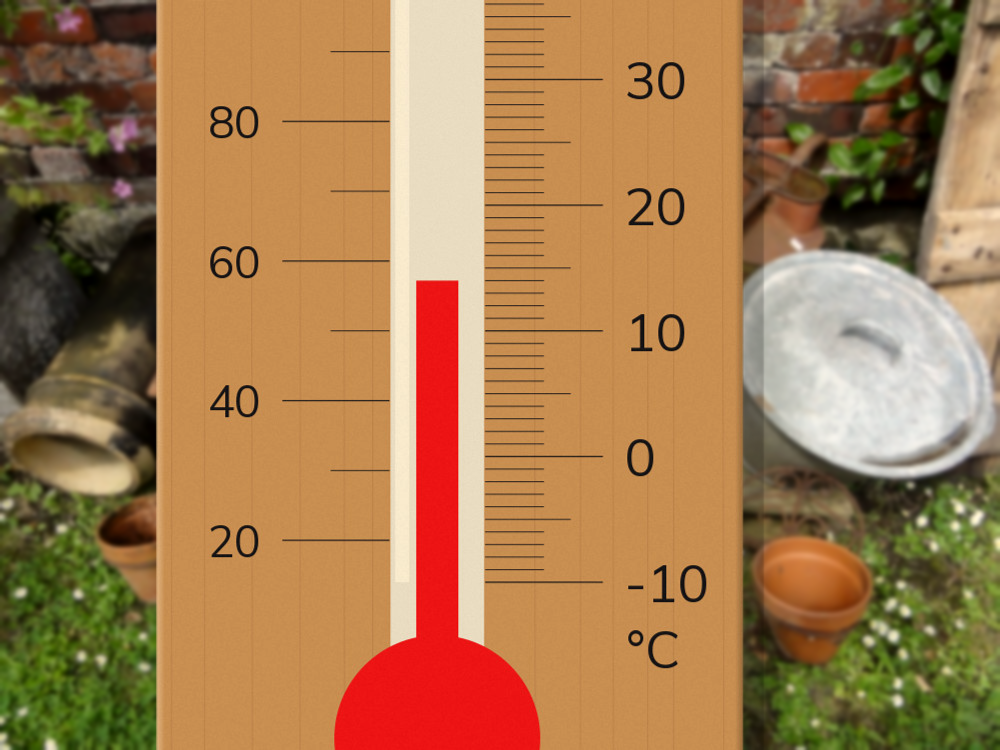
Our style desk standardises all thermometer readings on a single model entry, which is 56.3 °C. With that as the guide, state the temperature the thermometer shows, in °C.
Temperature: 14 °C
